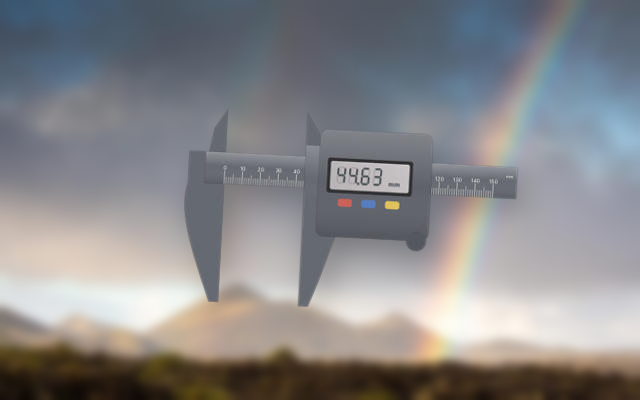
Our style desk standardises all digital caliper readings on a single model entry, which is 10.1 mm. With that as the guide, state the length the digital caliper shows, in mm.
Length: 44.63 mm
